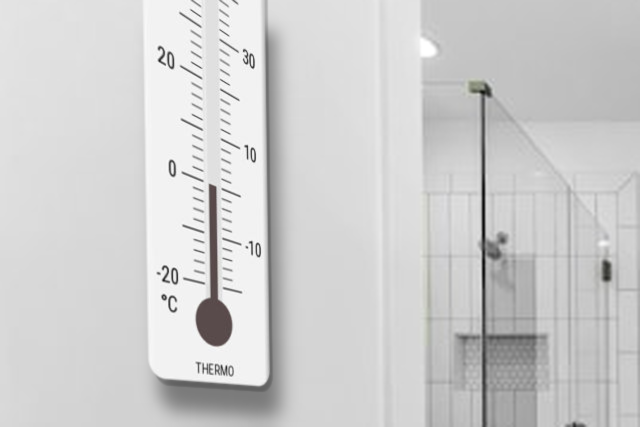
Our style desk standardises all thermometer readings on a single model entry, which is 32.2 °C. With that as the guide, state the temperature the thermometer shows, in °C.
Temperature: 0 °C
